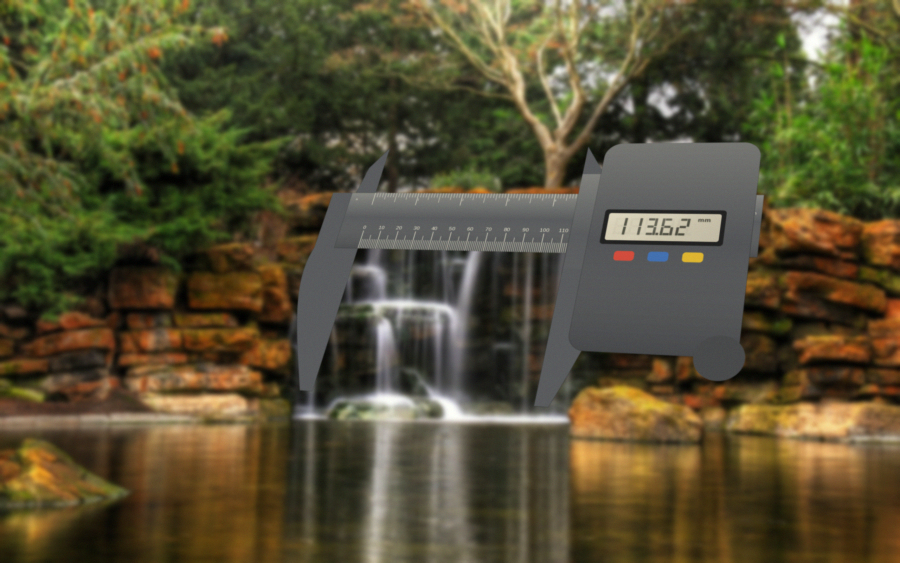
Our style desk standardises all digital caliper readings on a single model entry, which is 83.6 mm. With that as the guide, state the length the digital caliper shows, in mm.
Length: 113.62 mm
